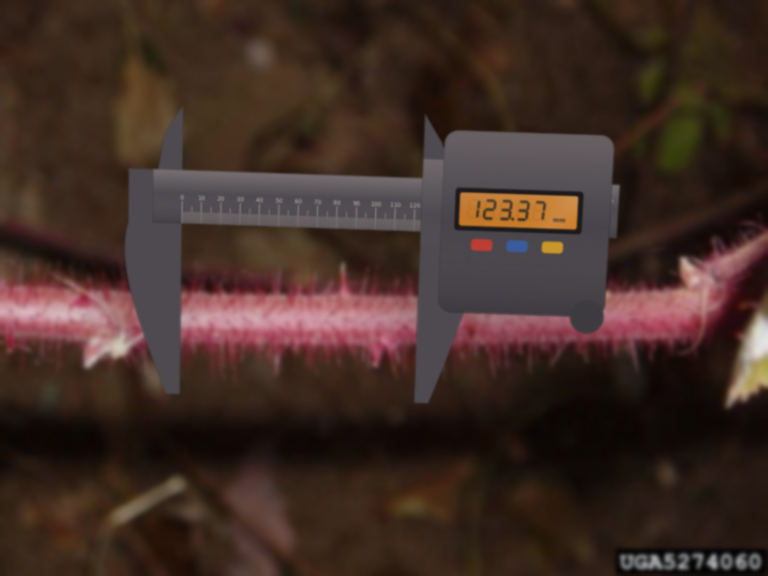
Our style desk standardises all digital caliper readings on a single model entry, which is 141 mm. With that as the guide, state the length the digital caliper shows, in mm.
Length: 123.37 mm
